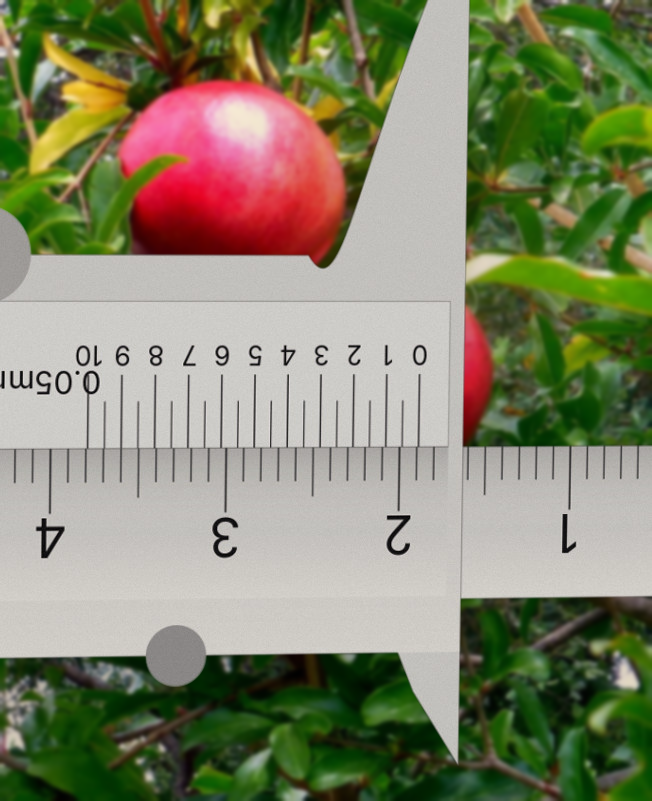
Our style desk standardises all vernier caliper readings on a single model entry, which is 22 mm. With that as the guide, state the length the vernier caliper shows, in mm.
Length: 18.9 mm
